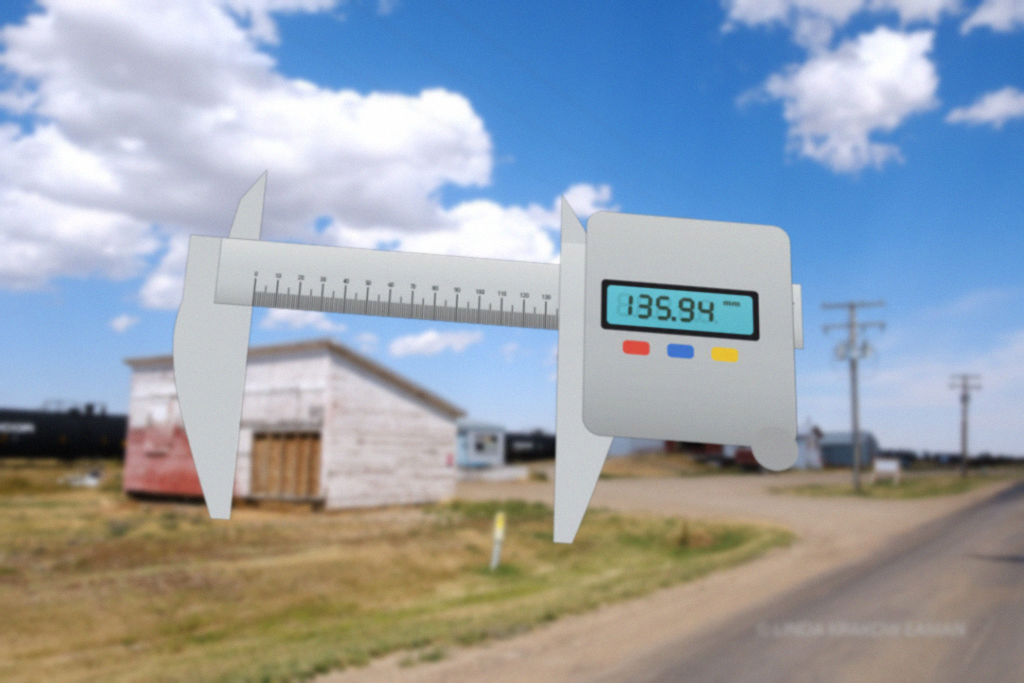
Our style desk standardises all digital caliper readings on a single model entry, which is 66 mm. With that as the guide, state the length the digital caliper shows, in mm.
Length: 135.94 mm
